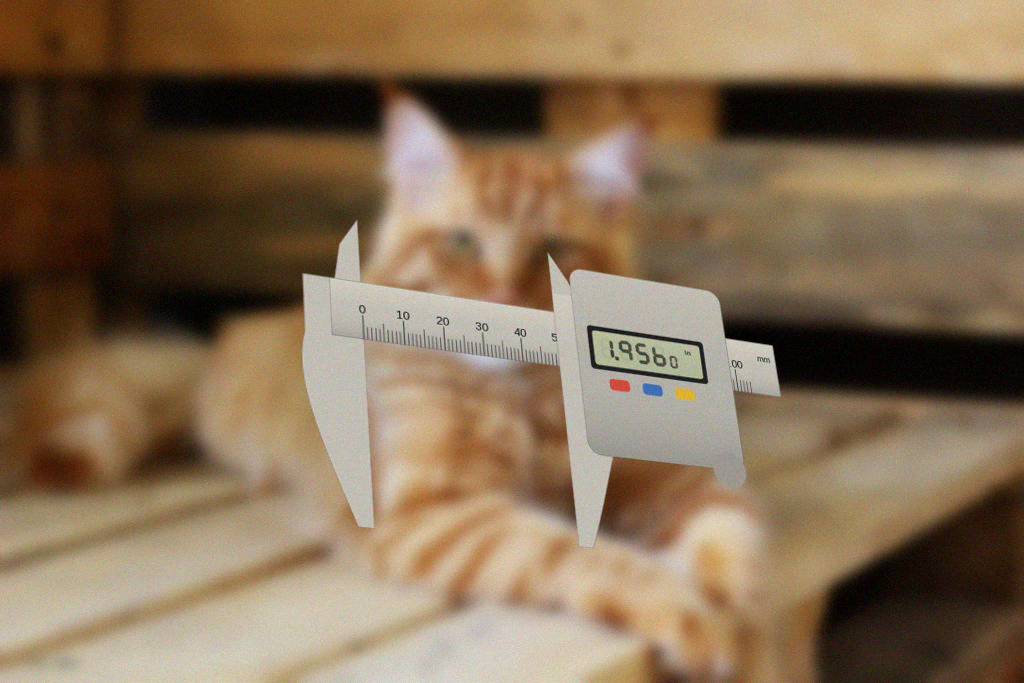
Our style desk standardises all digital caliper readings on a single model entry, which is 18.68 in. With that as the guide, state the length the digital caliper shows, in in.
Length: 1.9560 in
